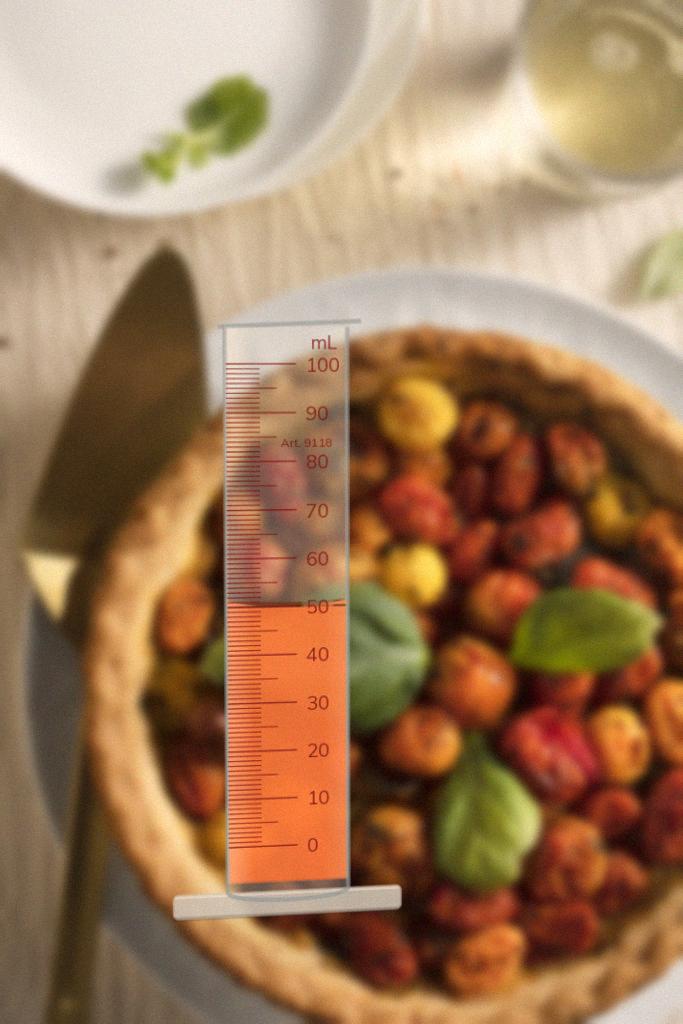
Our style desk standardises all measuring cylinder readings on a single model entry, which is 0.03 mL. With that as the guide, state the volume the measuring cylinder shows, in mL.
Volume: 50 mL
